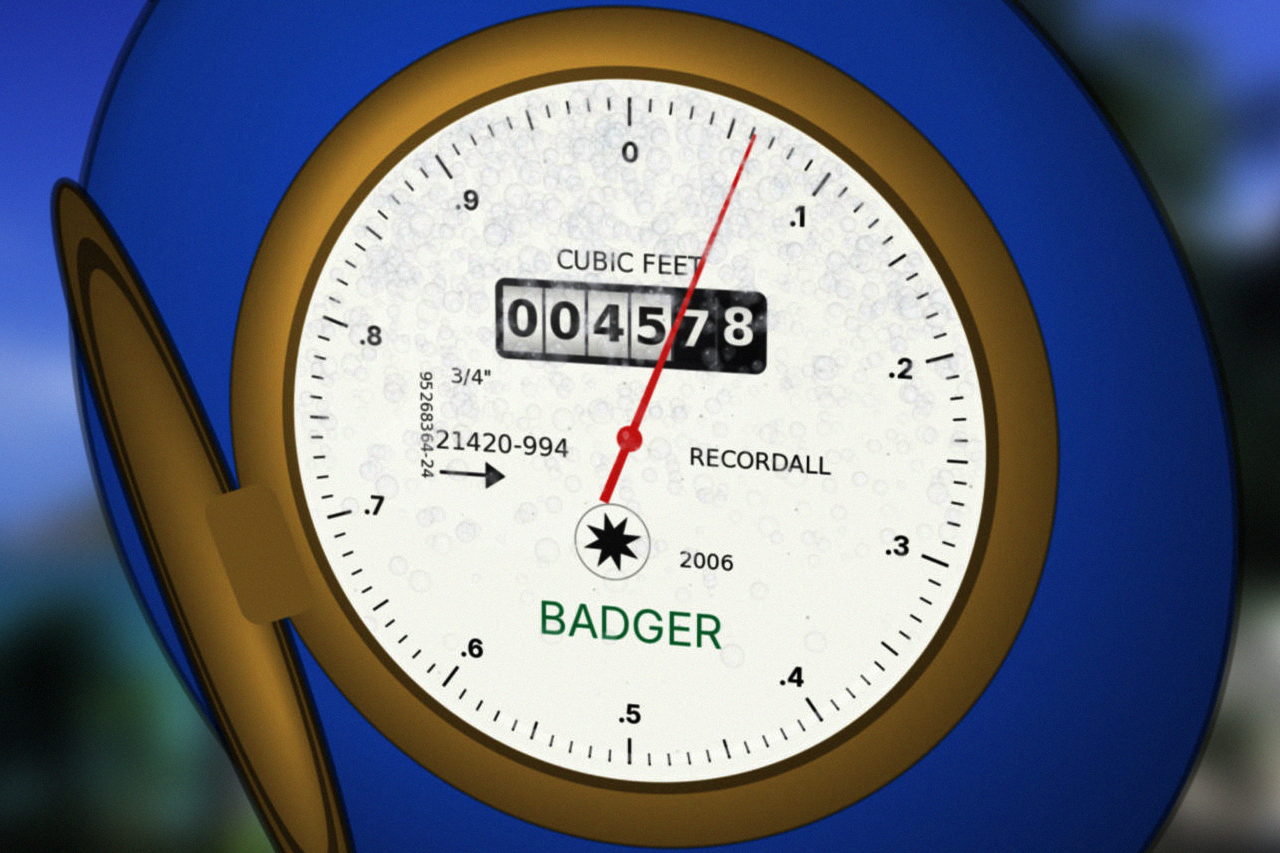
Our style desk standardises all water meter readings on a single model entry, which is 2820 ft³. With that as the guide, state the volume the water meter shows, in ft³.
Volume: 4578.06 ft³
